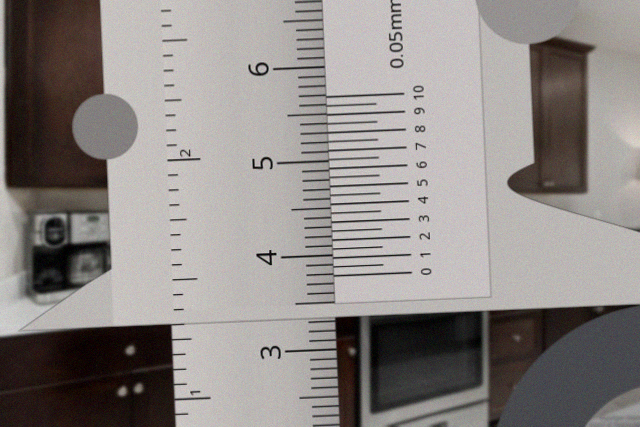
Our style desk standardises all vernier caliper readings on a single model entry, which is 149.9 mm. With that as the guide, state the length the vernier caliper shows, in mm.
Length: 37.8 mm
